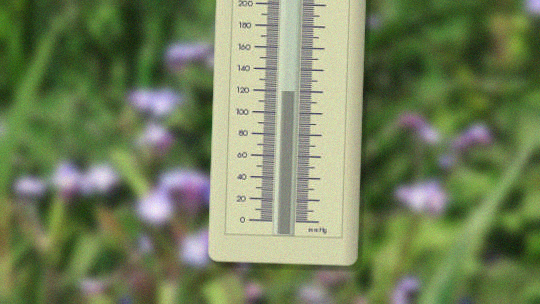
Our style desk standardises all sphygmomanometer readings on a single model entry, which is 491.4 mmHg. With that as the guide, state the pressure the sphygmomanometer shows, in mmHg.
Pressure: 120 mmHg
